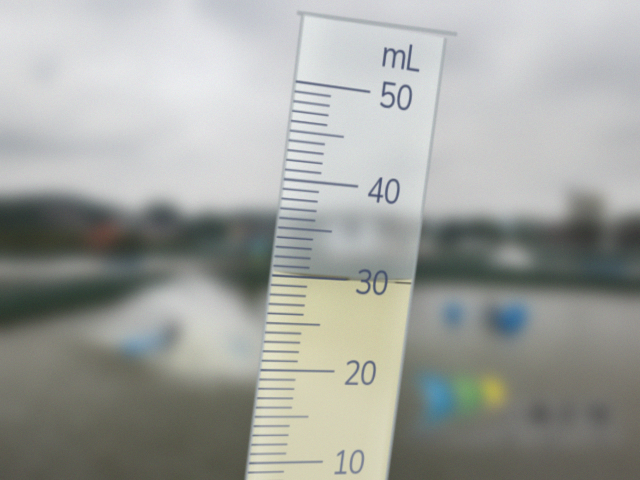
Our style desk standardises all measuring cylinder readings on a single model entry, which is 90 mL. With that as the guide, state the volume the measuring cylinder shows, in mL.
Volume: 30 mL
